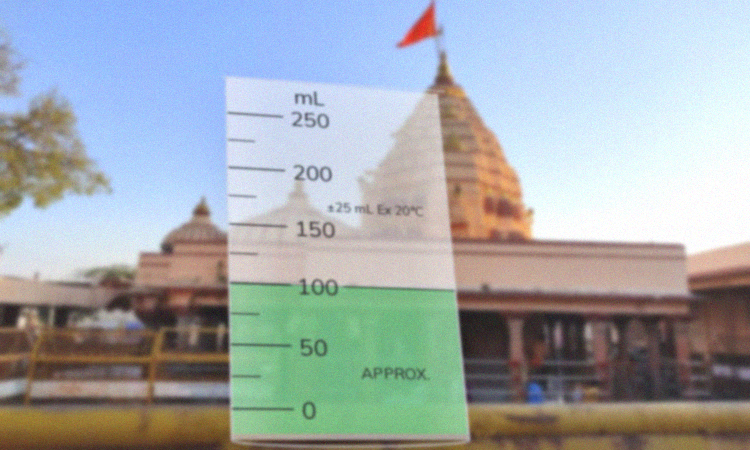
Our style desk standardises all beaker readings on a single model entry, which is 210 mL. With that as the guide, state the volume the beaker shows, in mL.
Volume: 100 mL
